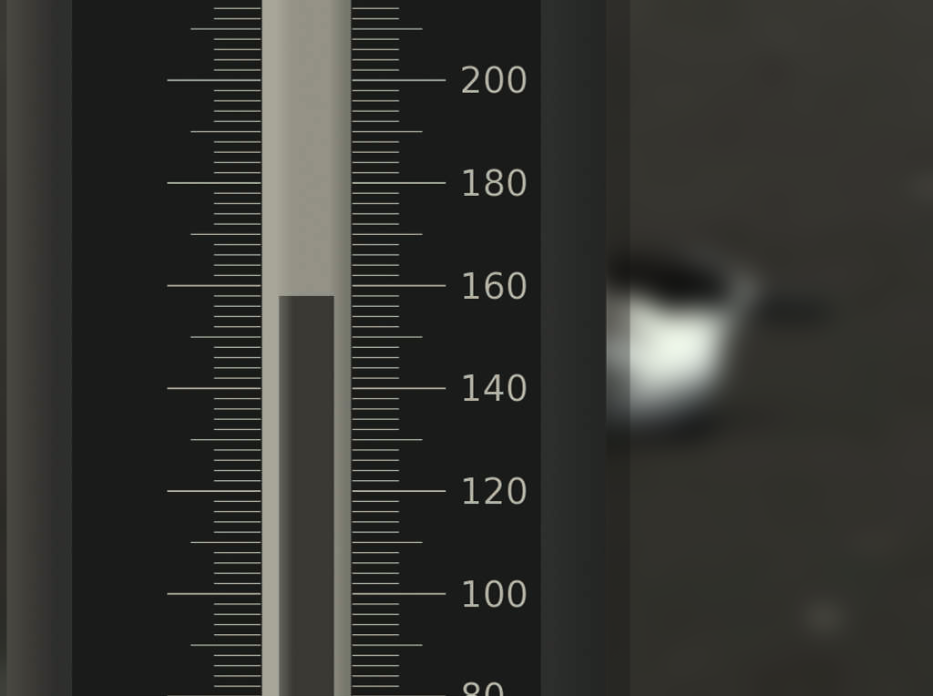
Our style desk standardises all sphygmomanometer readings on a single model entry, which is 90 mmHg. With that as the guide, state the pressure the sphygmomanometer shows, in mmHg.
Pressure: 158 mmHg
